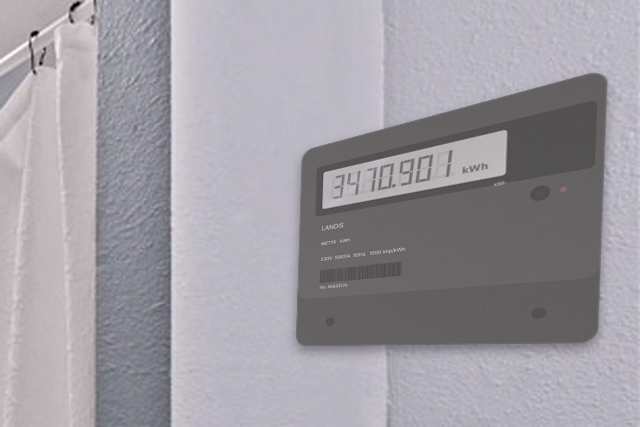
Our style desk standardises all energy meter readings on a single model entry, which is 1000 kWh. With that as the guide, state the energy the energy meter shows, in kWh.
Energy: 3470.901 kWh
